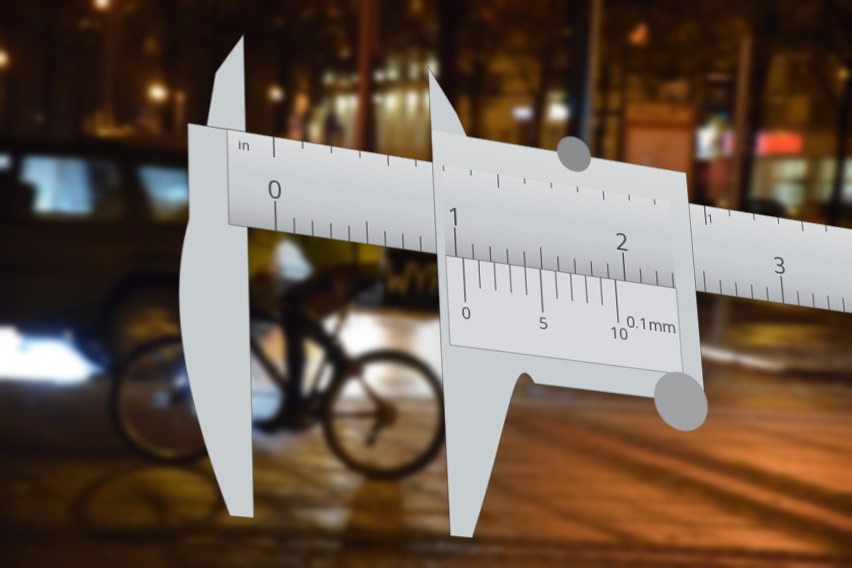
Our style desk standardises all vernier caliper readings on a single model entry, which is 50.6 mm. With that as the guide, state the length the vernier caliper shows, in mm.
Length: 10.4 mm
